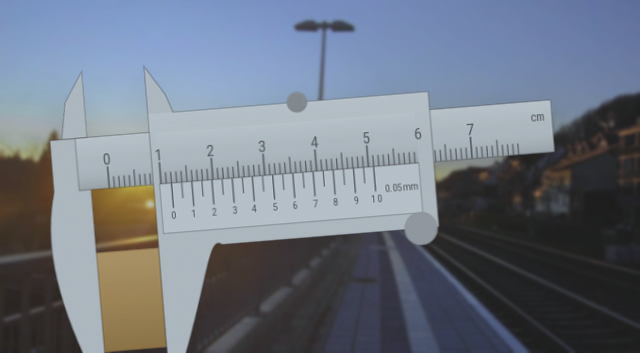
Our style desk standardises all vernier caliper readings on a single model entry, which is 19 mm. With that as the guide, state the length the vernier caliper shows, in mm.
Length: 12.0 mm
